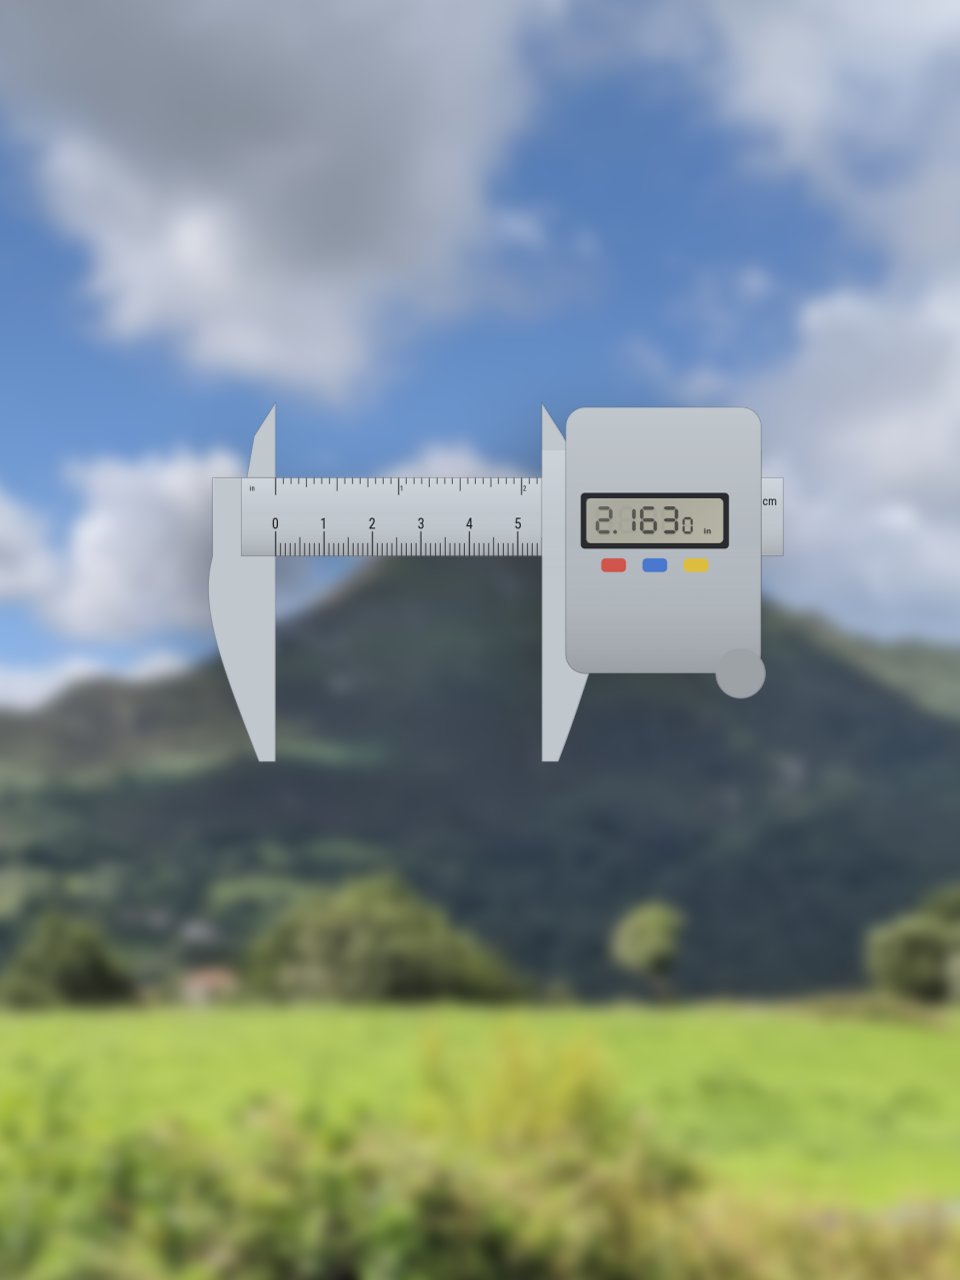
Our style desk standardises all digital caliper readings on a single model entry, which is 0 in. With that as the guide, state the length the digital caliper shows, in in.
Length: 2.1630 in
